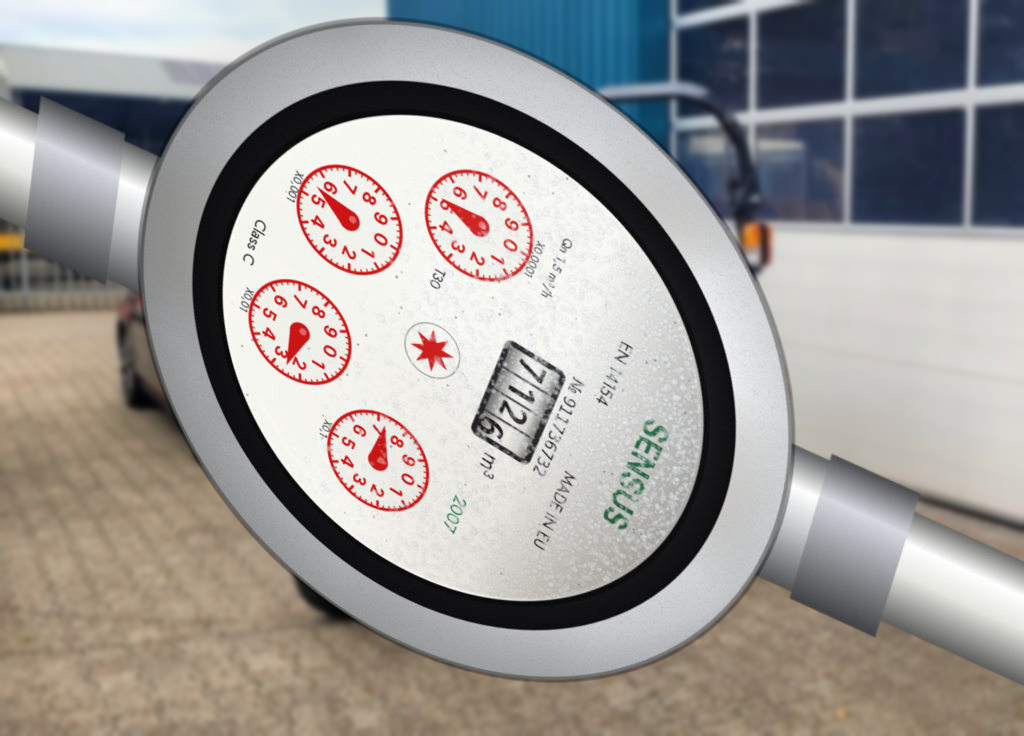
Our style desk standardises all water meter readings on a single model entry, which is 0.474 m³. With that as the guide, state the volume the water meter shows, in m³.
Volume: 7125.7255 m³
